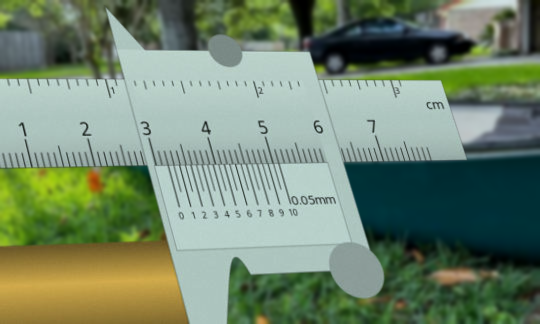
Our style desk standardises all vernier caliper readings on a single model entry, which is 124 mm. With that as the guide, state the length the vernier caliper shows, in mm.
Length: 32.0 mm
